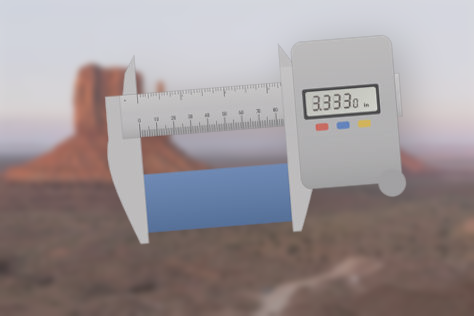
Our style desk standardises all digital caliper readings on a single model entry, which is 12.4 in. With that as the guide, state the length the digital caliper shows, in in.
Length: 3.3330 in
